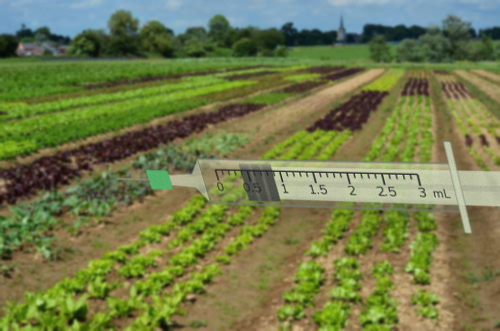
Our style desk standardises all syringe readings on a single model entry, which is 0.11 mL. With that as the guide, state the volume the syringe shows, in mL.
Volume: 0.4 mL
